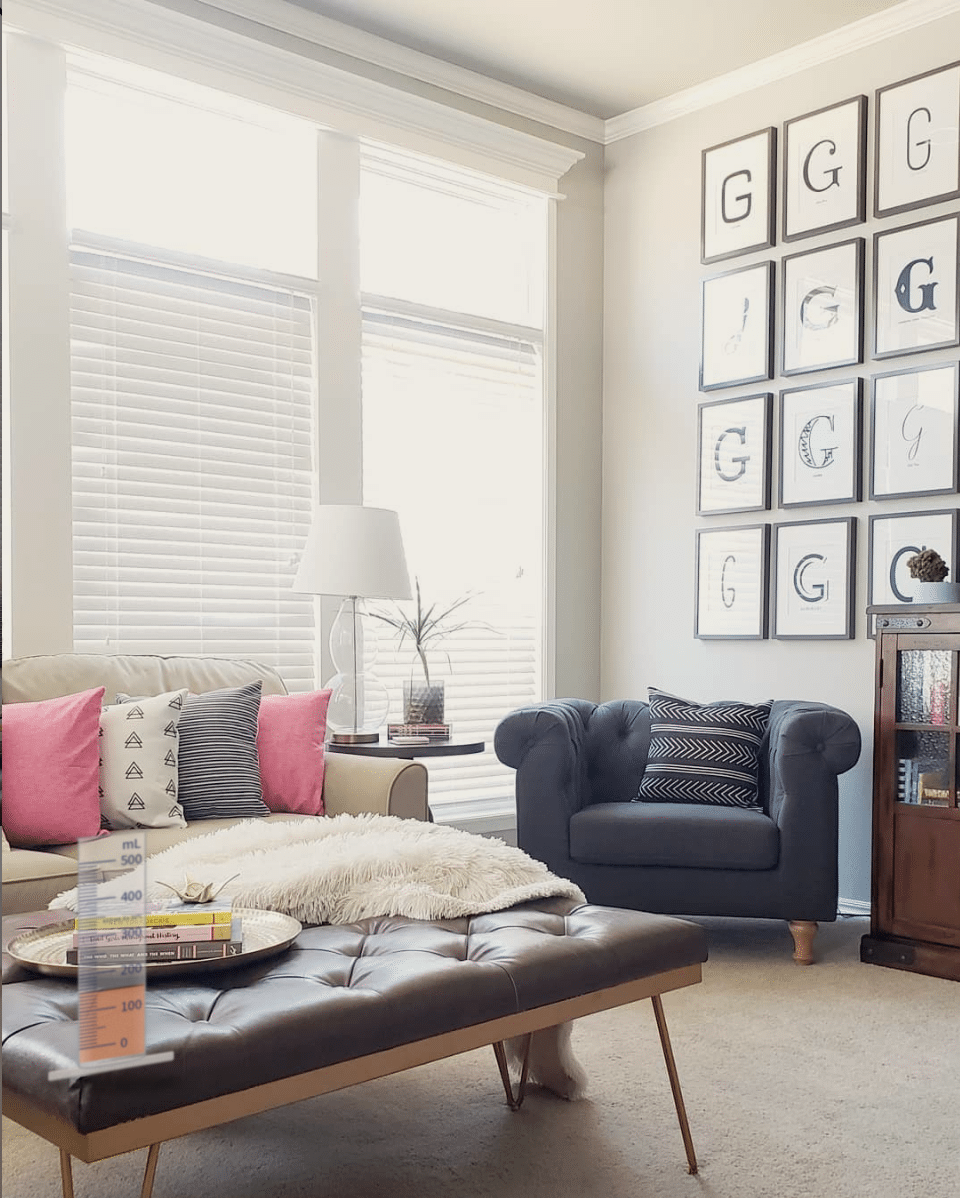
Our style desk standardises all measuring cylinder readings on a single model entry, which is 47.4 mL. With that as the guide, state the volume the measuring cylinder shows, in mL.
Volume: 150 mL
